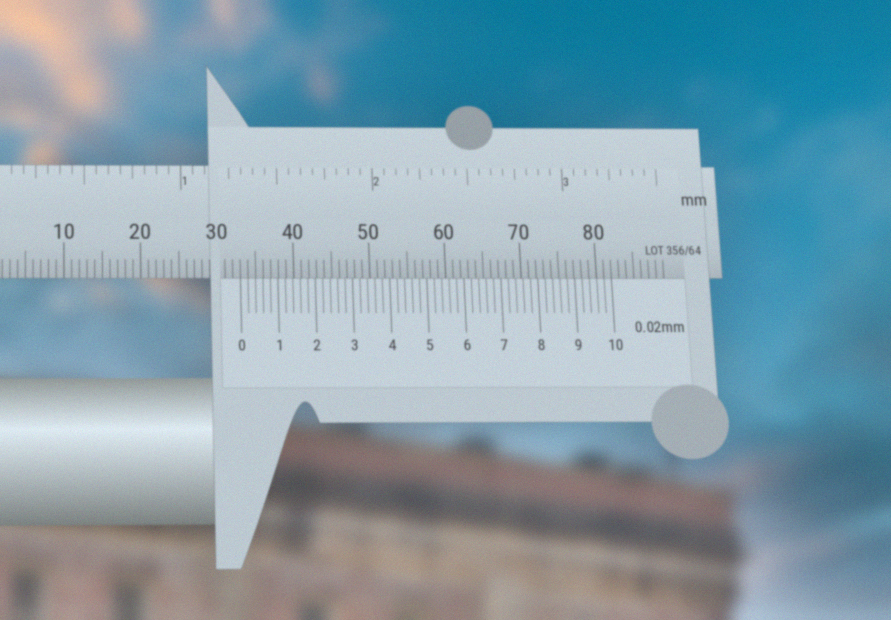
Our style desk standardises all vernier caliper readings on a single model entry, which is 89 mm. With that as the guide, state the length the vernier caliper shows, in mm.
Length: 33.0 mm
